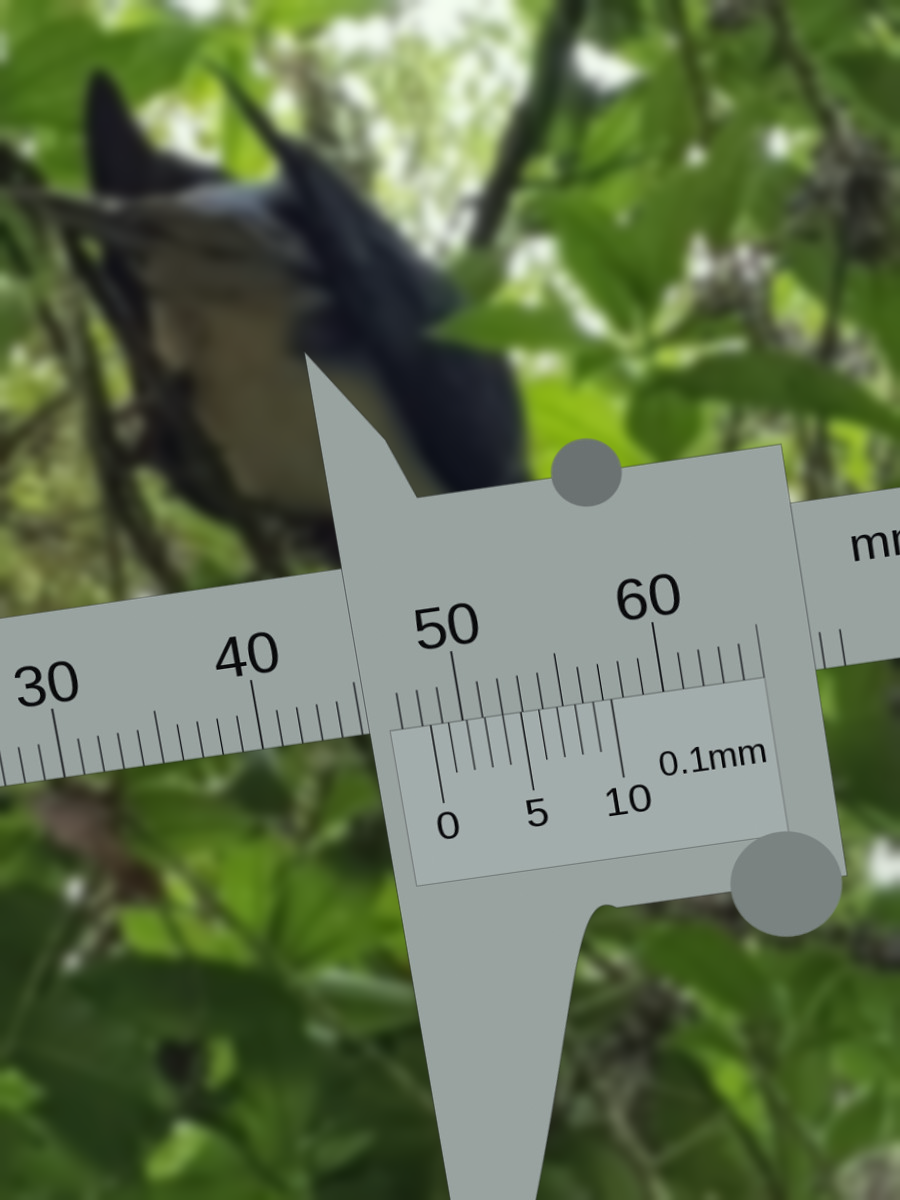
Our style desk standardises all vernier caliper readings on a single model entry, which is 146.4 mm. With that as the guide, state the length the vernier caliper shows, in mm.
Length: 48.4 mm
